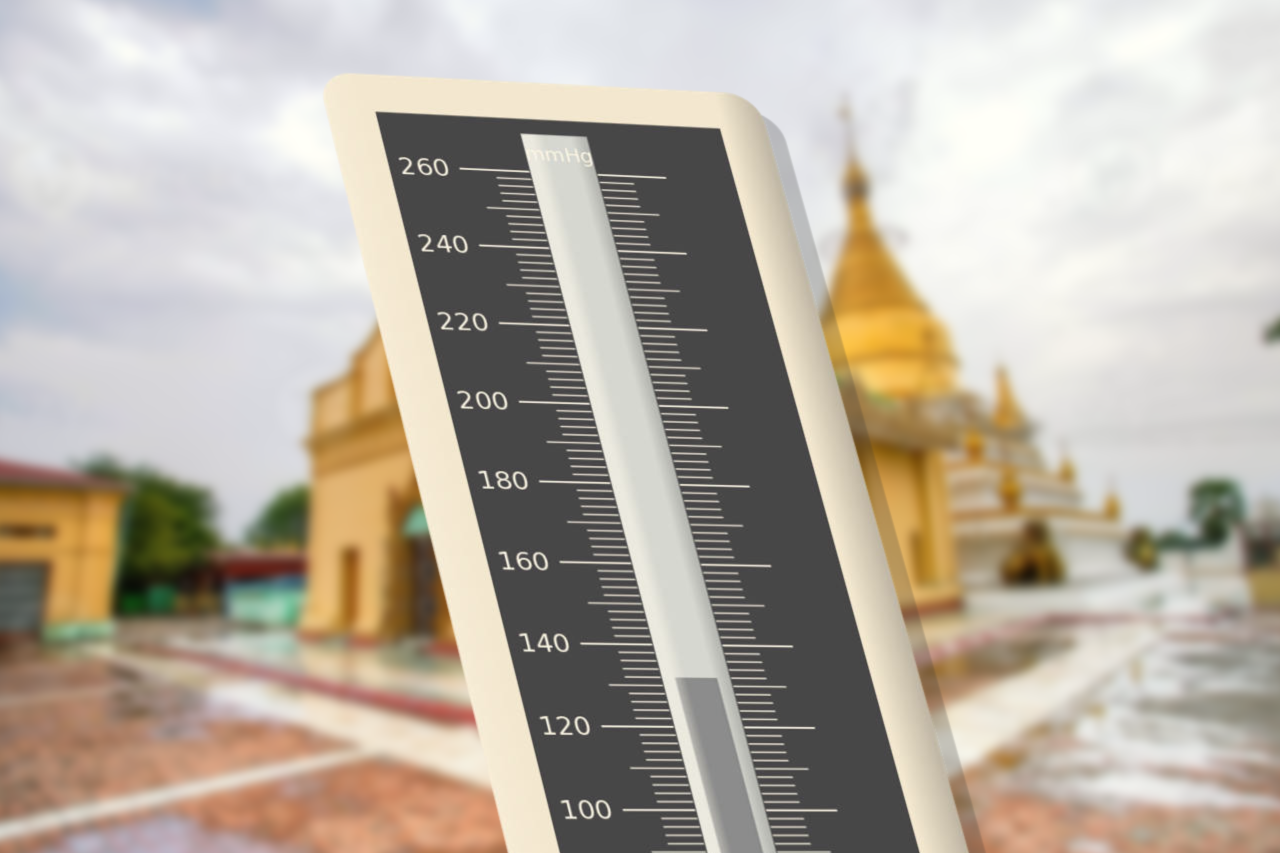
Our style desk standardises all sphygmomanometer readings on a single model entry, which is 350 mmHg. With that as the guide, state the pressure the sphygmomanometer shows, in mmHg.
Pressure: 132 mmHg
